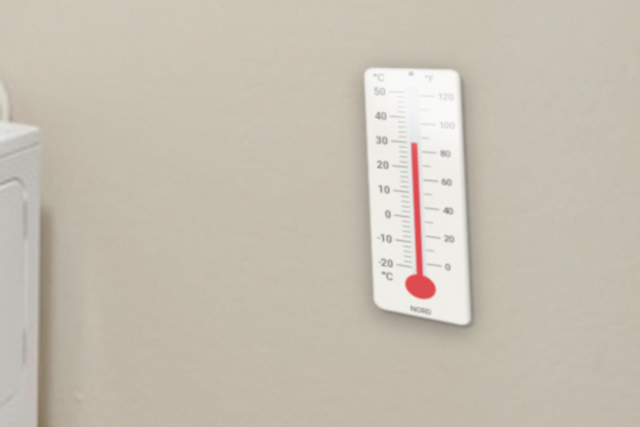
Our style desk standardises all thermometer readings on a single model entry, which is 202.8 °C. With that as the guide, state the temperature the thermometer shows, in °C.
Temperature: 30 °C
